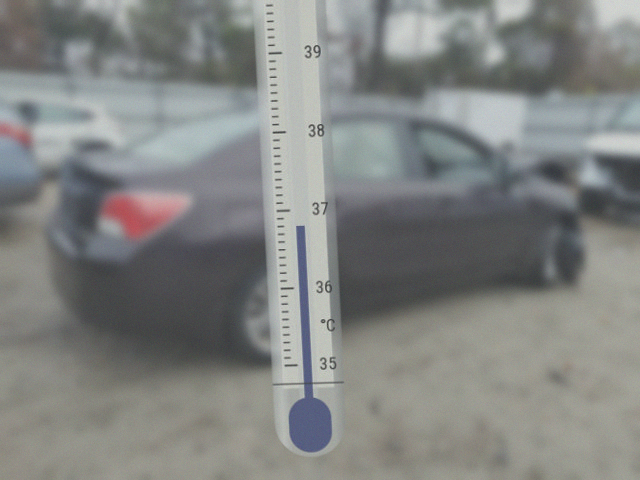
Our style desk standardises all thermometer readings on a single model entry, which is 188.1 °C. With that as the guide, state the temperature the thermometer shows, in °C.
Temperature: 36.8 °C
